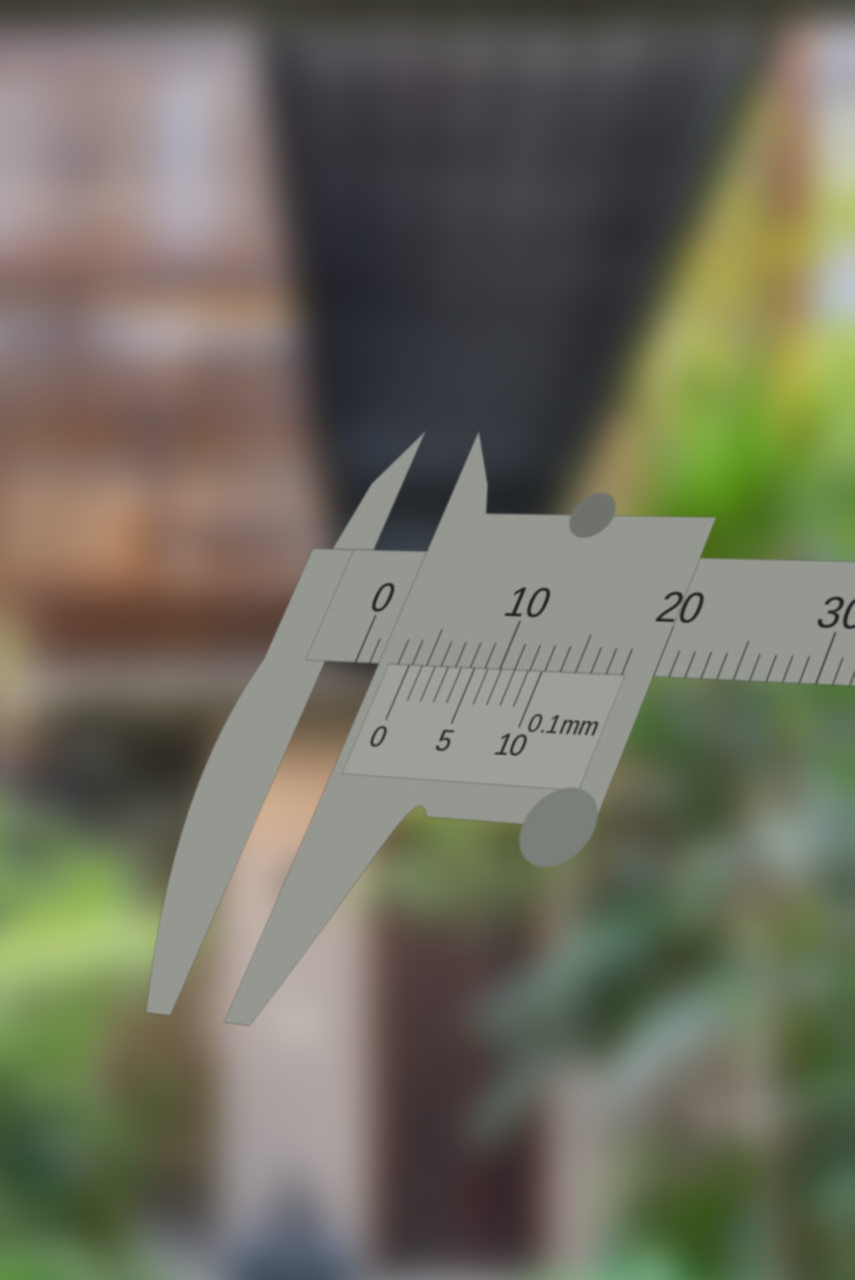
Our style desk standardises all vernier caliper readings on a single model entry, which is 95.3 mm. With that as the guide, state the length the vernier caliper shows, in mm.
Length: 3.8 mm
